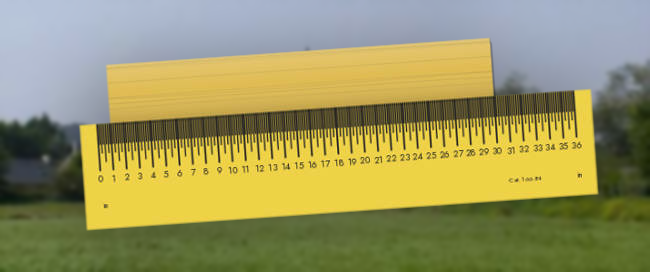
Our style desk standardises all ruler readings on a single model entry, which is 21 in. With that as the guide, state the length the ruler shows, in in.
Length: 29 in
